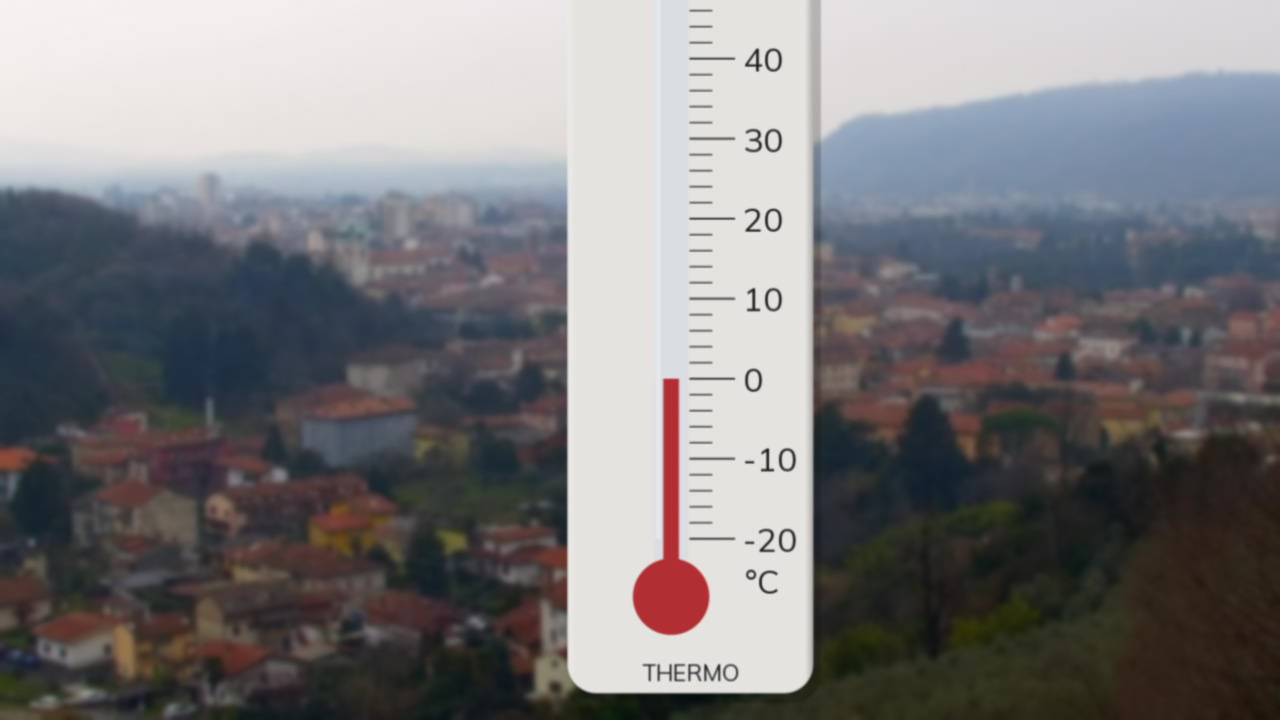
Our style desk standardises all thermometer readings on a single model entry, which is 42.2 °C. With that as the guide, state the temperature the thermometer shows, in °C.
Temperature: 0 °C
